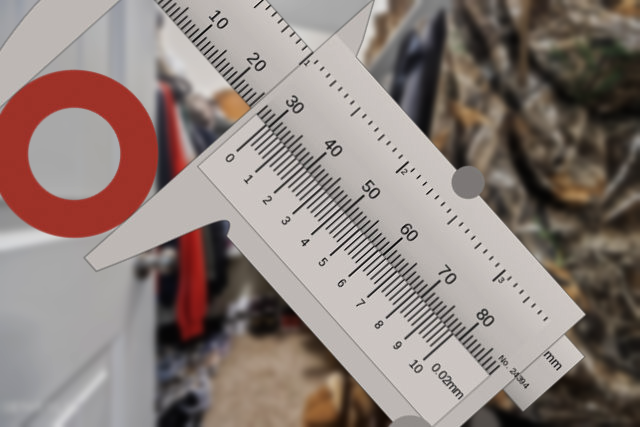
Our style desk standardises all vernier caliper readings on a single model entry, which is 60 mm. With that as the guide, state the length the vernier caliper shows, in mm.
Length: 29.4 mm
